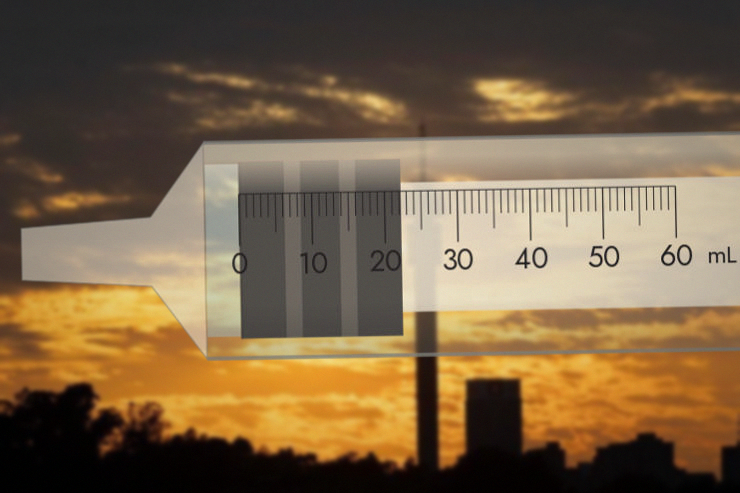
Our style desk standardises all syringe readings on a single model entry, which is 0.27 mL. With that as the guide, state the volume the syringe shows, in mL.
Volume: 0 mL
